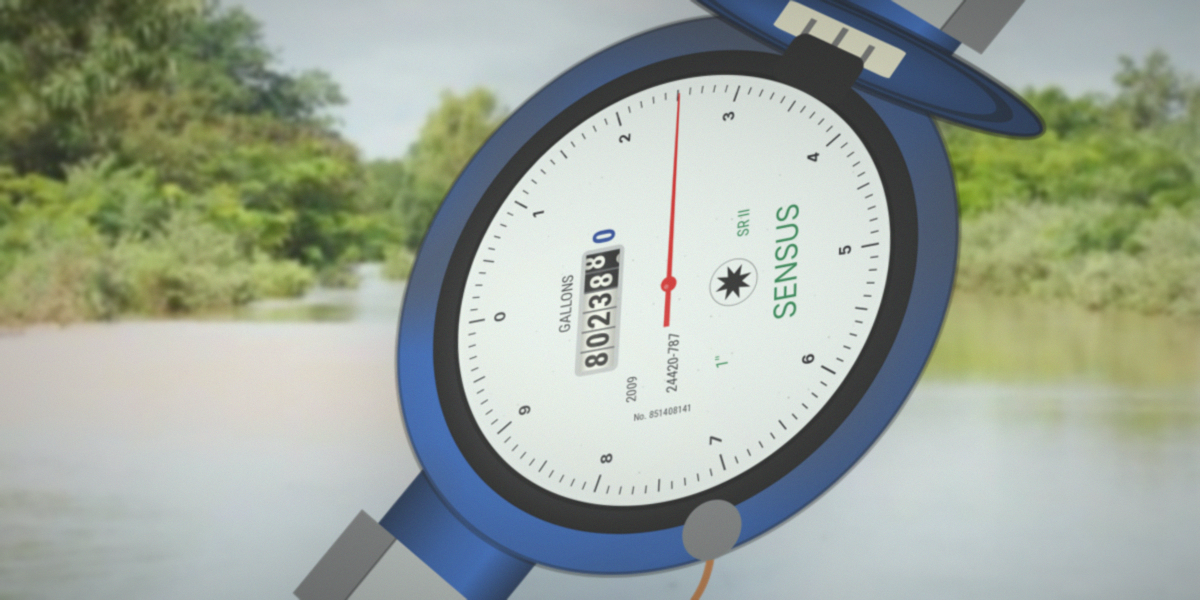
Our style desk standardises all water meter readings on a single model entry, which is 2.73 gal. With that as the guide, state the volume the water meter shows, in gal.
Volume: 8023882.5 gal
